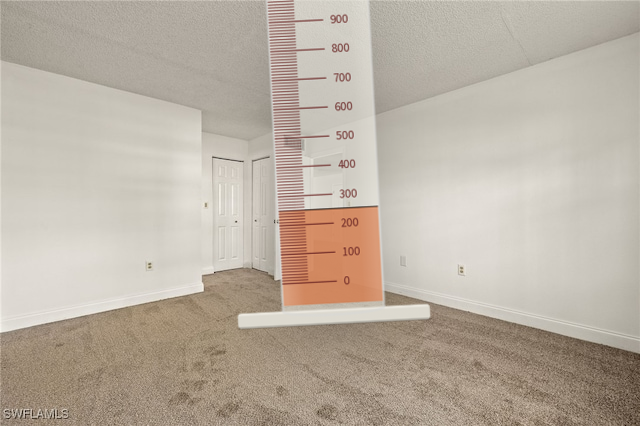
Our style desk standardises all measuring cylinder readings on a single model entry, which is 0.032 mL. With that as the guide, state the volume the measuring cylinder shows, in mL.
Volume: 250 mL
